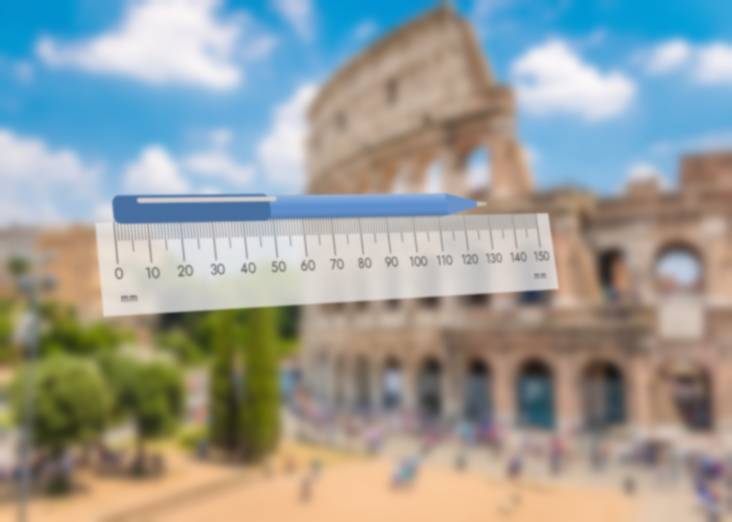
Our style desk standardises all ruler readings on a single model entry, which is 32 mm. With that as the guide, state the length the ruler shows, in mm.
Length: 130 mm
